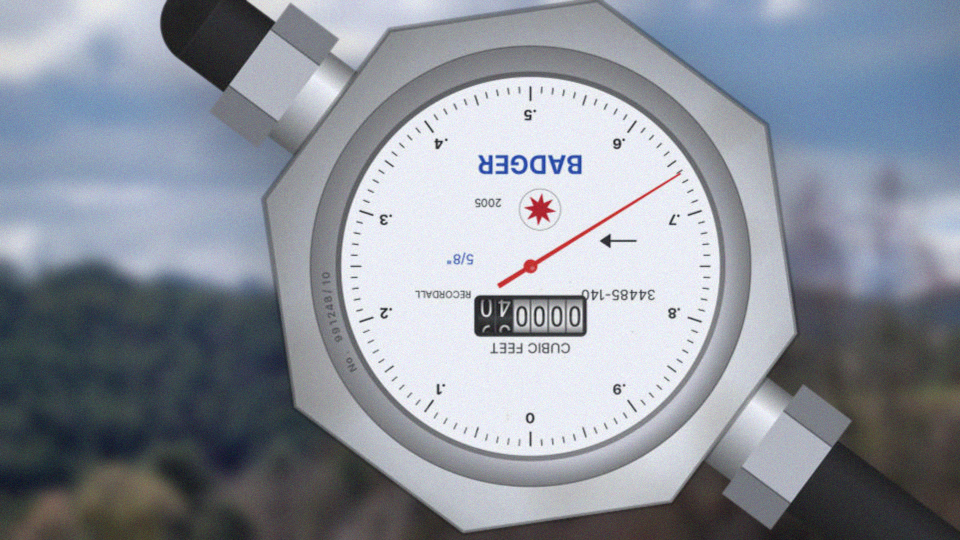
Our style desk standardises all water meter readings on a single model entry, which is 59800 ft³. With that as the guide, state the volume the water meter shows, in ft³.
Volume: 39.66 ft³
